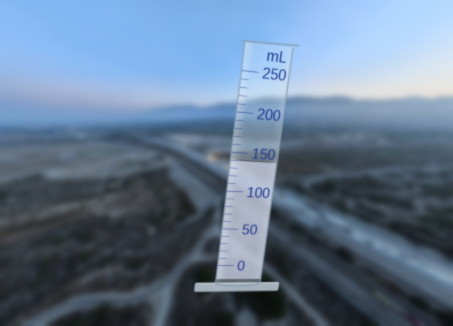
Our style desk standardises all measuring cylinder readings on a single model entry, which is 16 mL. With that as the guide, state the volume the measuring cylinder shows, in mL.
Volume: 140 mL
